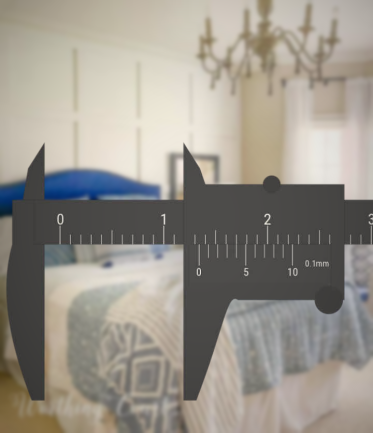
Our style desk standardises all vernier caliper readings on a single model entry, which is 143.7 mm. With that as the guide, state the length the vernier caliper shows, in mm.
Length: 13.4 mm
